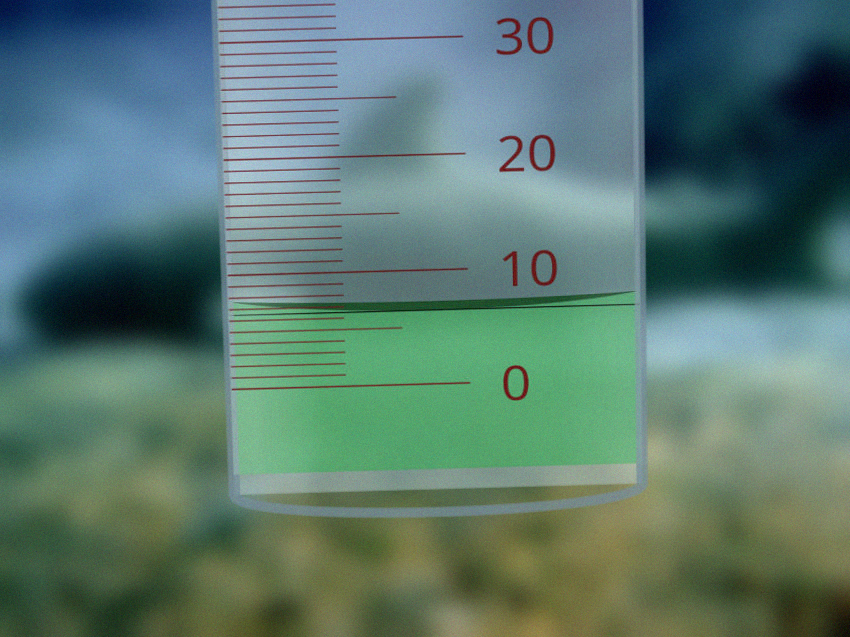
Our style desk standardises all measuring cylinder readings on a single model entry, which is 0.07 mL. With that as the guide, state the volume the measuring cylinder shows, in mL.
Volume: 6.5 mL
